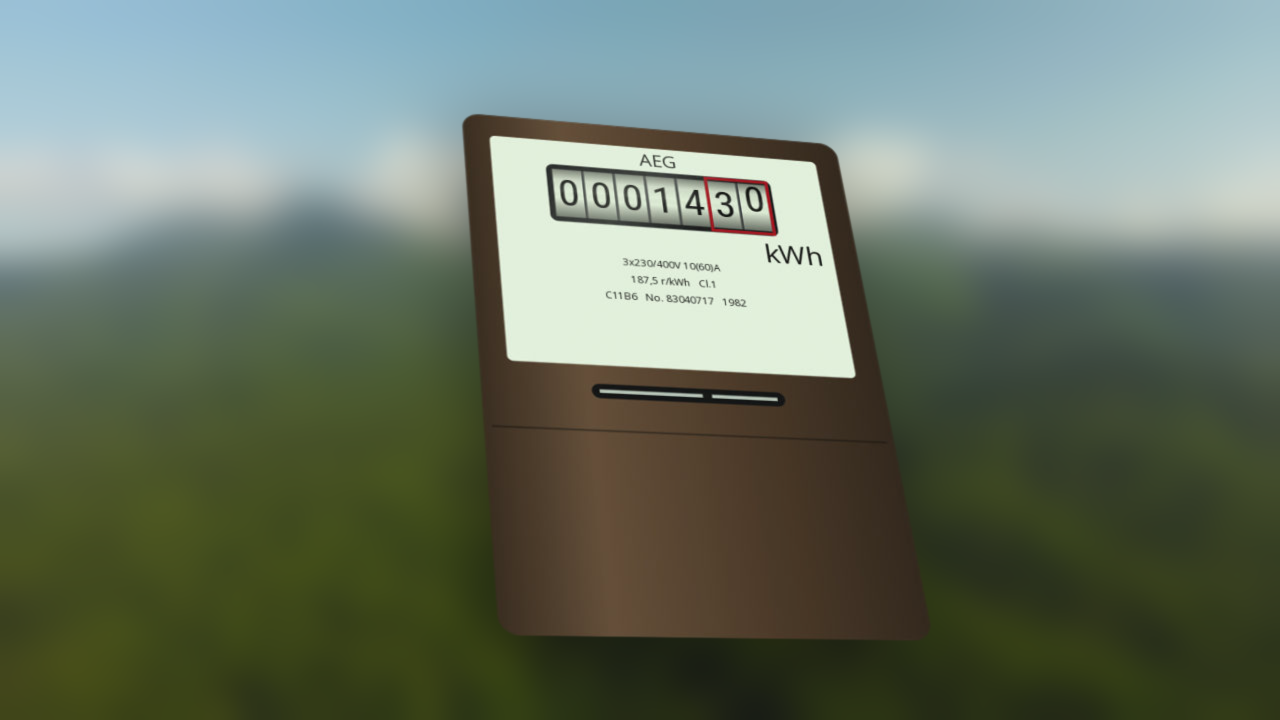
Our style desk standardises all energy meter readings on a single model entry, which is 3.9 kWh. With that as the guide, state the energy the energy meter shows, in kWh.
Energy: 14.30 kWh
